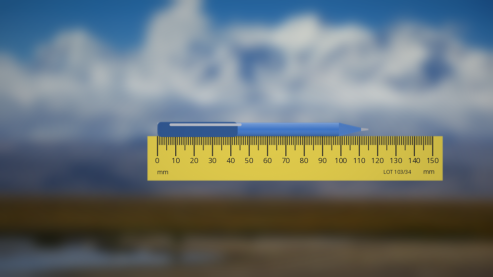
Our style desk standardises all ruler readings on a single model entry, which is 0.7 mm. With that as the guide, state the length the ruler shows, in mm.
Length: 115 mm
